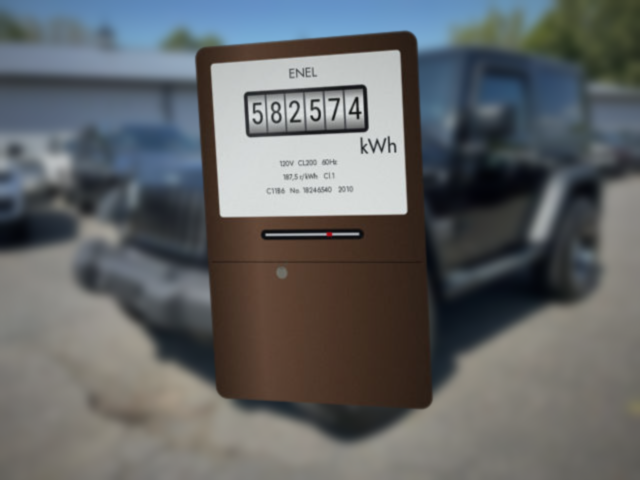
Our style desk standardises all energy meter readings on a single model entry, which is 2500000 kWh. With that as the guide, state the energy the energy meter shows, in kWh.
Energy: 582574 kWh
